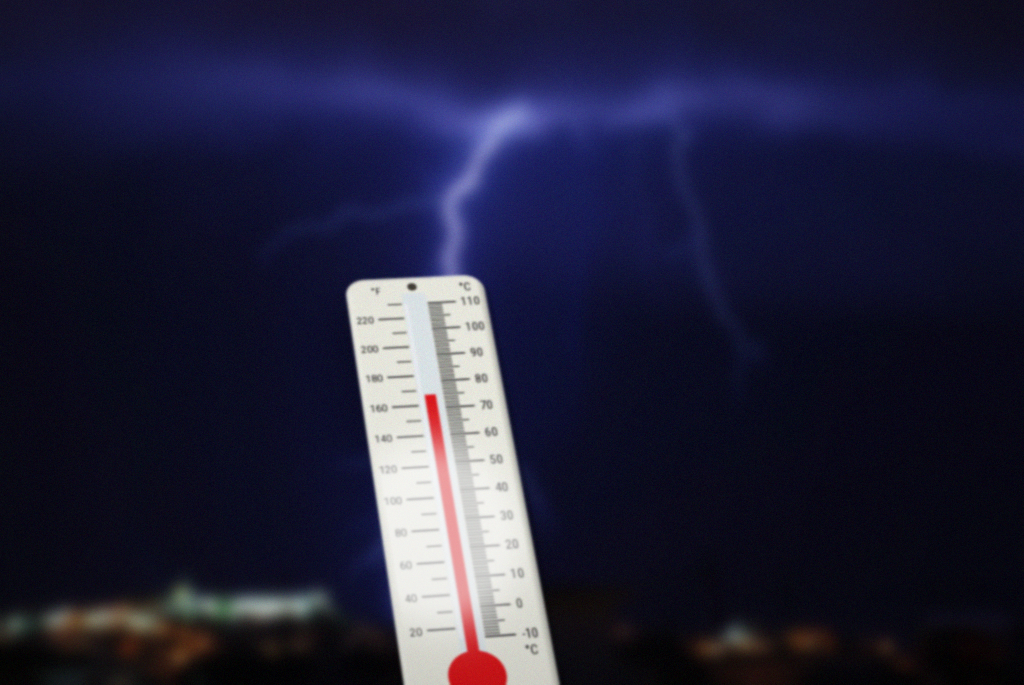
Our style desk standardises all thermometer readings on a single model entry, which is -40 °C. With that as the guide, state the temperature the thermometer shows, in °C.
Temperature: 75 °C
